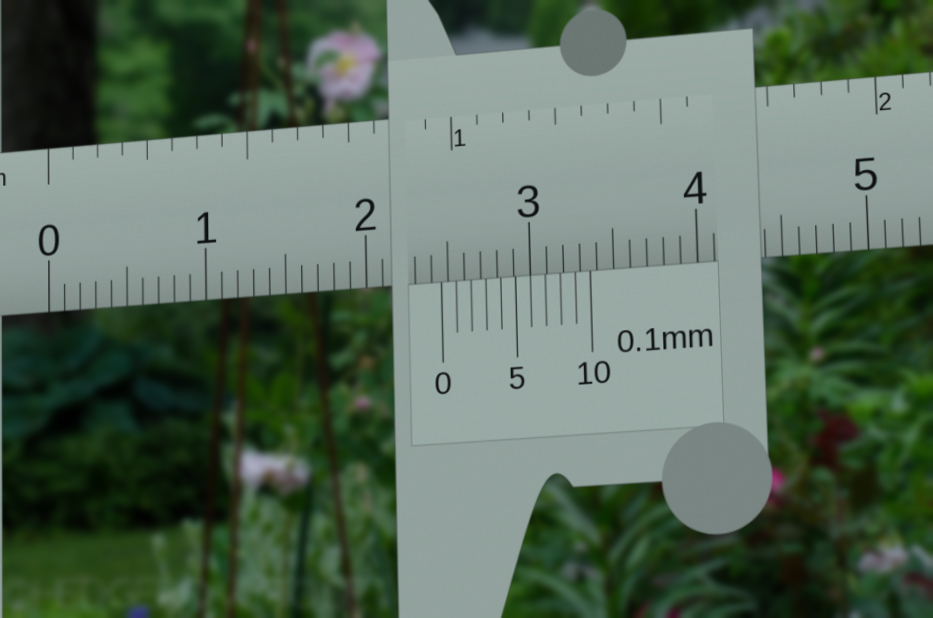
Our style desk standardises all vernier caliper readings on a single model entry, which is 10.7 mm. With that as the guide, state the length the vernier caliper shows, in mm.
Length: 24.6 mm
